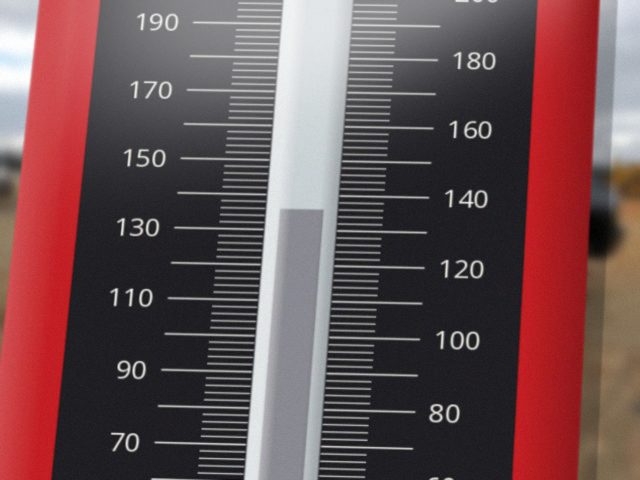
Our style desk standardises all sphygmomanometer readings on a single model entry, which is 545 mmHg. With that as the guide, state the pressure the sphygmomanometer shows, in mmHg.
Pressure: 136 mmHg
